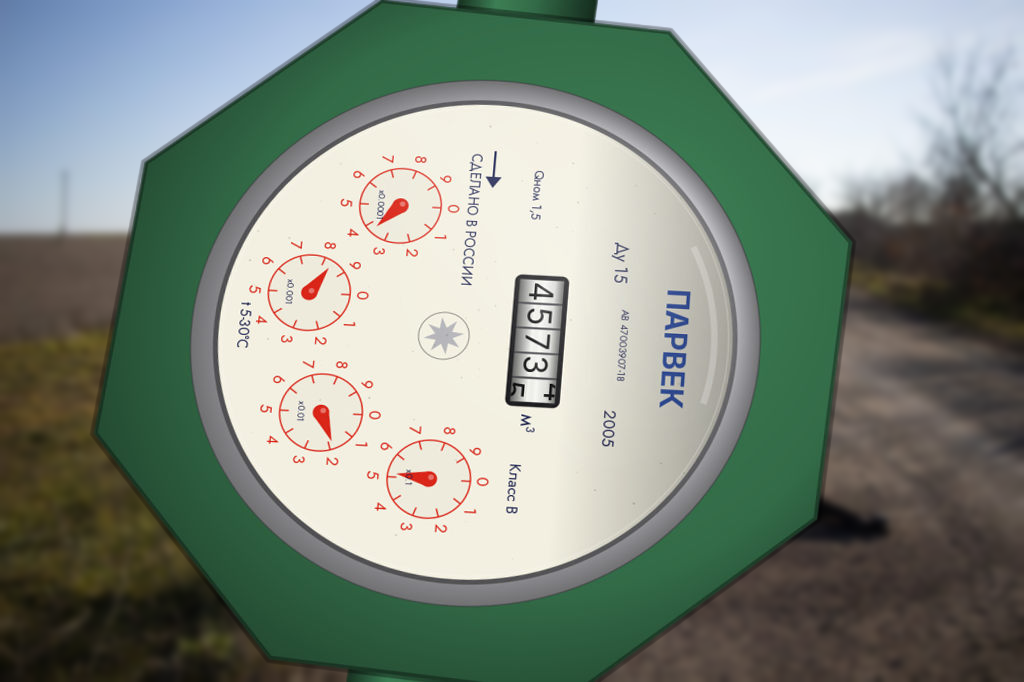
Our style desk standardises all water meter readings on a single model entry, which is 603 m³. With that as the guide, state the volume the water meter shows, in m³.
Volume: 45734.5183 m³
